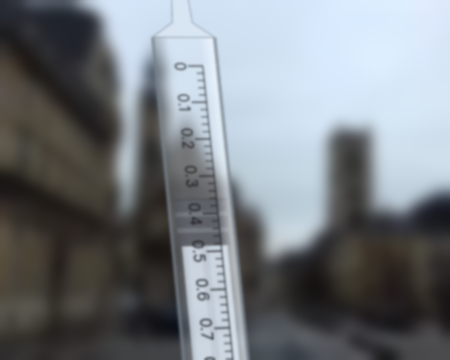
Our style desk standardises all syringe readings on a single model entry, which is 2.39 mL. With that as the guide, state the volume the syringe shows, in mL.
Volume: 0.36 mL
